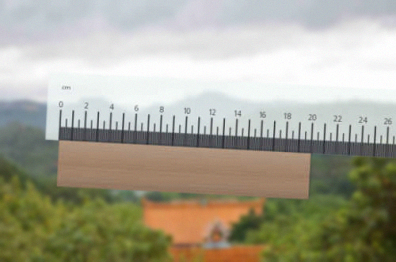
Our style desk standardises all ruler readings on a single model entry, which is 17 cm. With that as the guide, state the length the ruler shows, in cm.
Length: 20 cm
